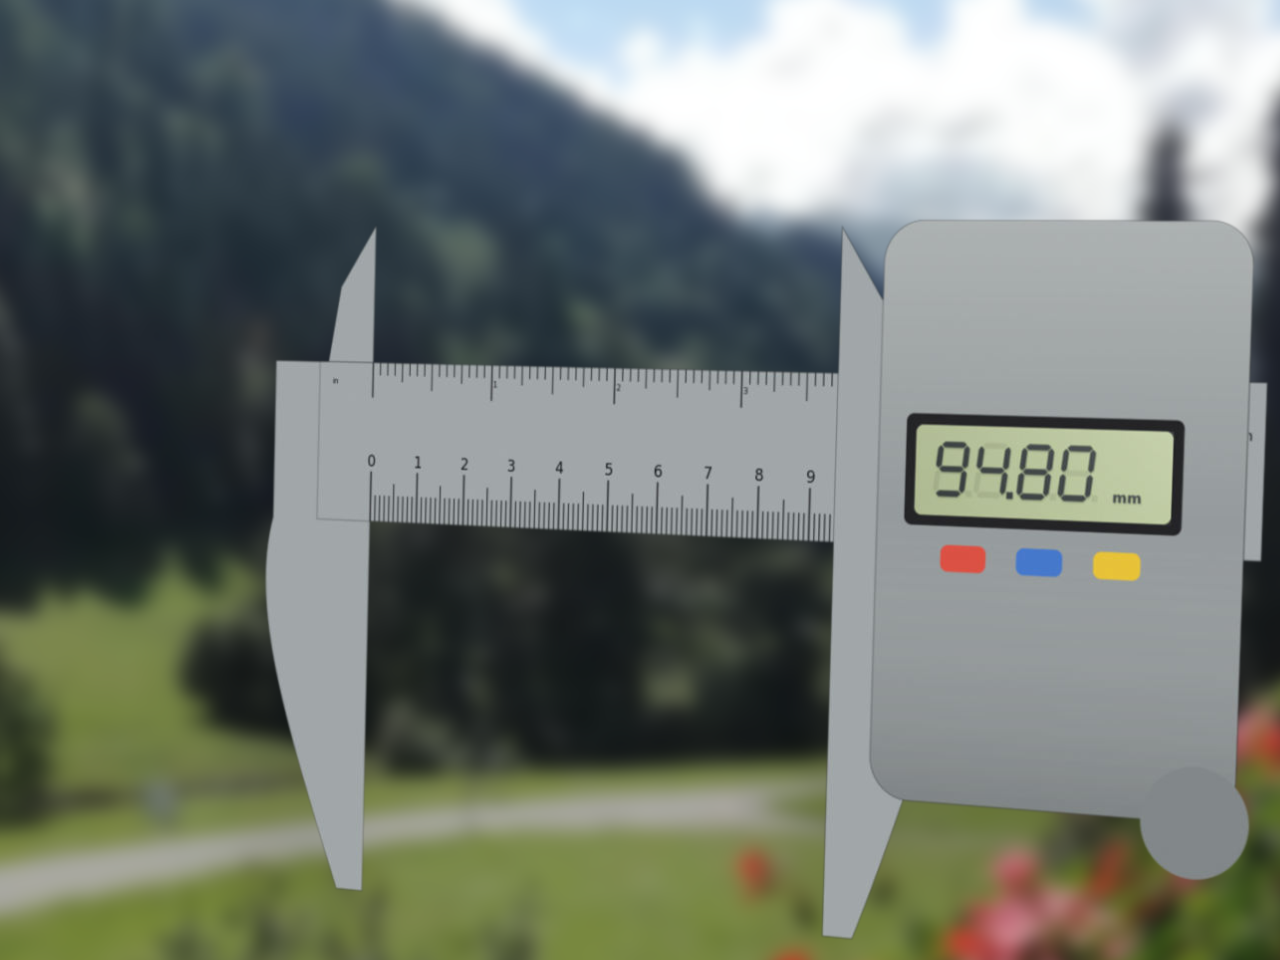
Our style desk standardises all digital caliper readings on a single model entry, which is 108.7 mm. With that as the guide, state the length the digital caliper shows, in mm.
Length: 94.80 mm
